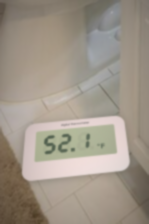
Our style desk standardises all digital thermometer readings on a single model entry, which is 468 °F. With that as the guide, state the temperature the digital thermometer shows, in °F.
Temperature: 52.1 °F
